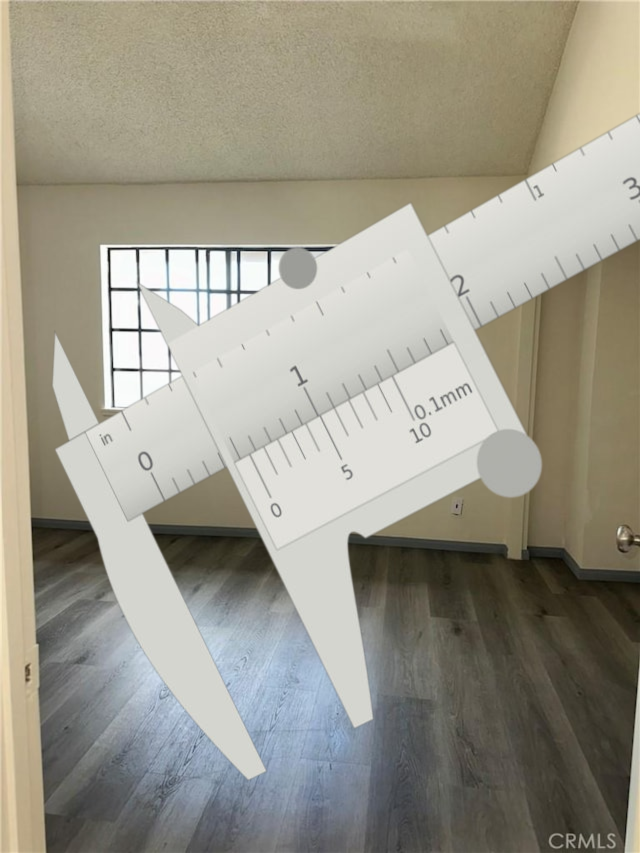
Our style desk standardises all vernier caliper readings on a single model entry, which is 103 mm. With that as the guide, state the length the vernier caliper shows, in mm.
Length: 5.6 mm
